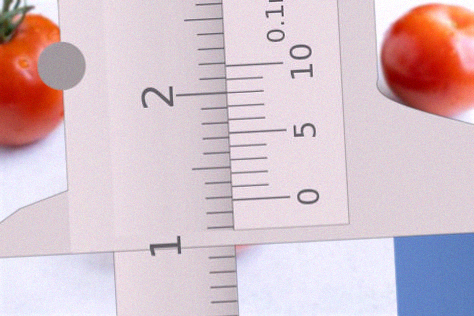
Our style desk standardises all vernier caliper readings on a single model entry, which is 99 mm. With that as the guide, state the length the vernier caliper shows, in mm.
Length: 12.8 mm
